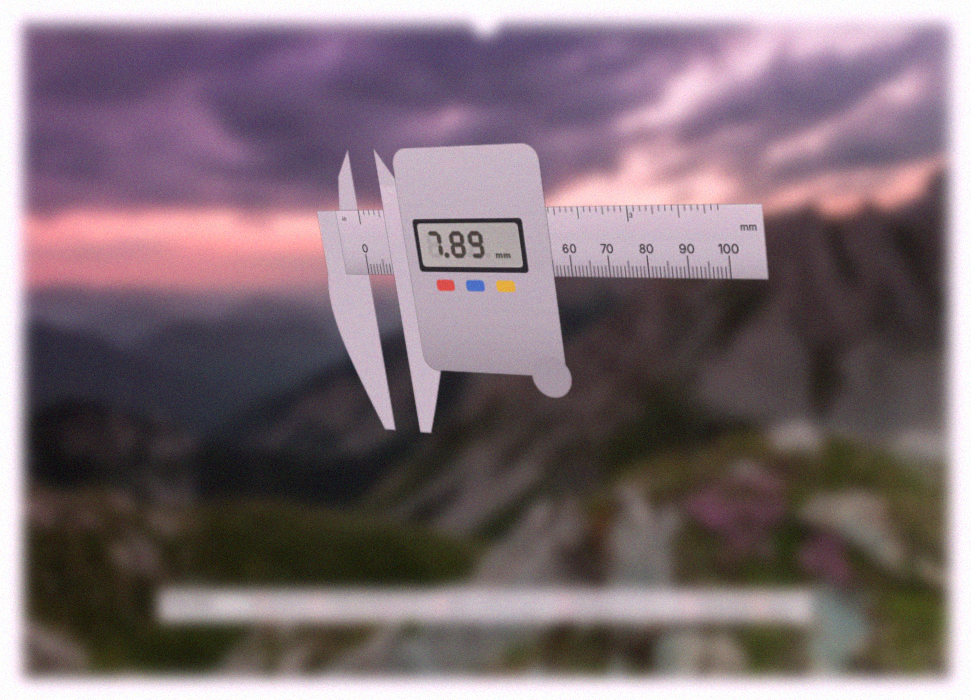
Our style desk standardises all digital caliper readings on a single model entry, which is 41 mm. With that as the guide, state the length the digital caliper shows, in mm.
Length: 7.89 mm
